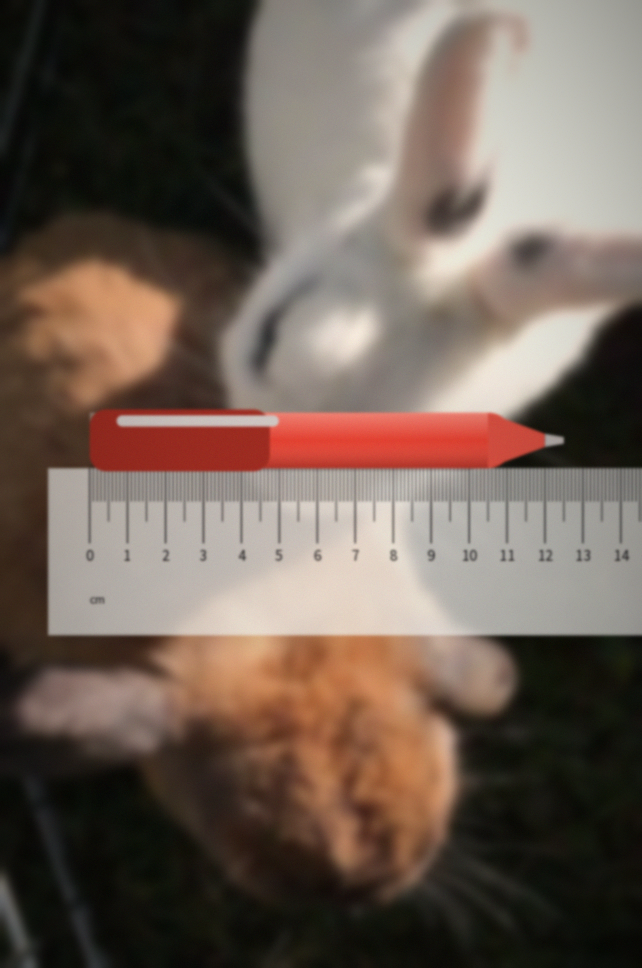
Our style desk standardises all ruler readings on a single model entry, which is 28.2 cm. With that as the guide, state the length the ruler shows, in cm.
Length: 12.5 cm
